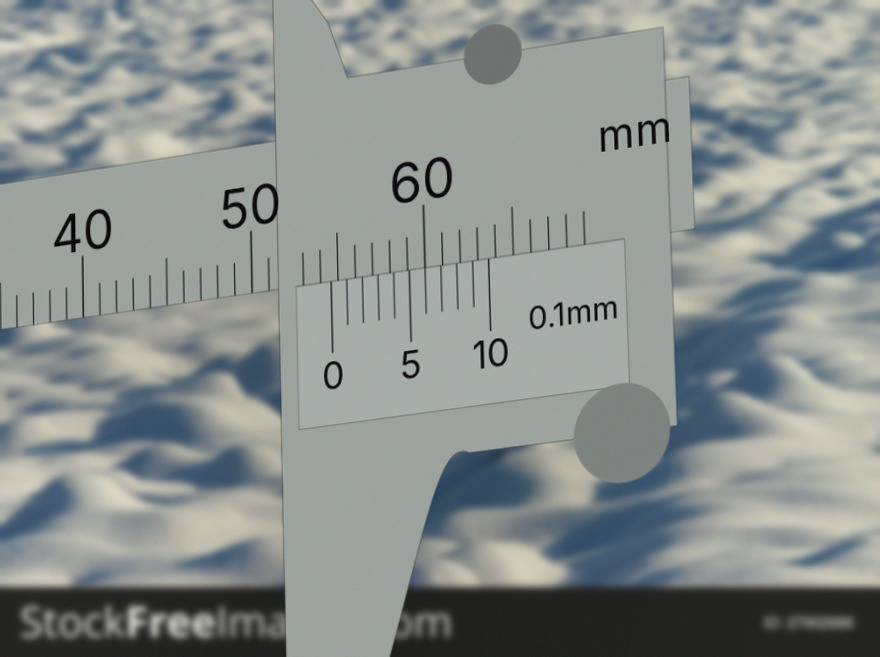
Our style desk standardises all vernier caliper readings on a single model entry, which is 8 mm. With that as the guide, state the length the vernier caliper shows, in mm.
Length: 54.6 mm
